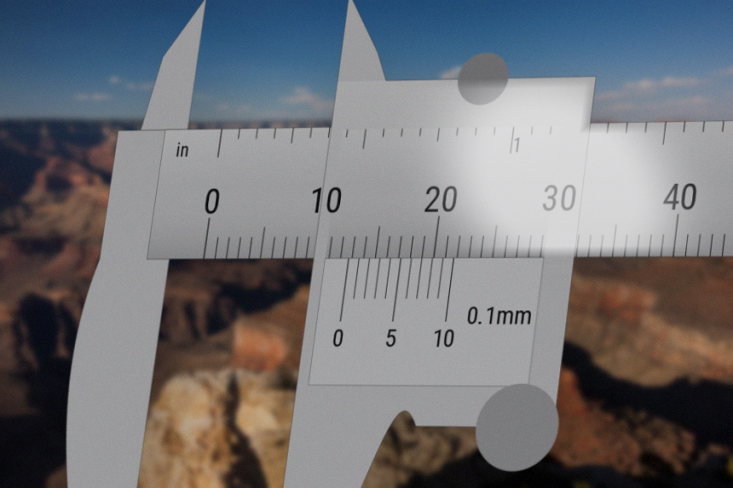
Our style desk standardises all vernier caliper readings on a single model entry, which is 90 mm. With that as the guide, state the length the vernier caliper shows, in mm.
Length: 12.7 mm
